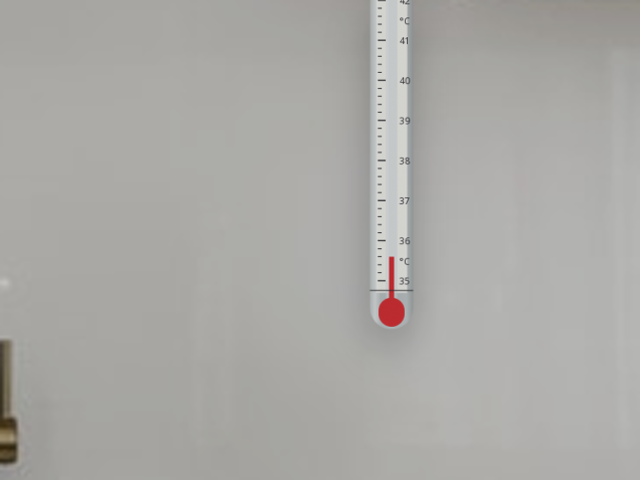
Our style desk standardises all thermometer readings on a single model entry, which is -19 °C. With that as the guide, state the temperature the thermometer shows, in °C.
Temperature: 35.6 °C
